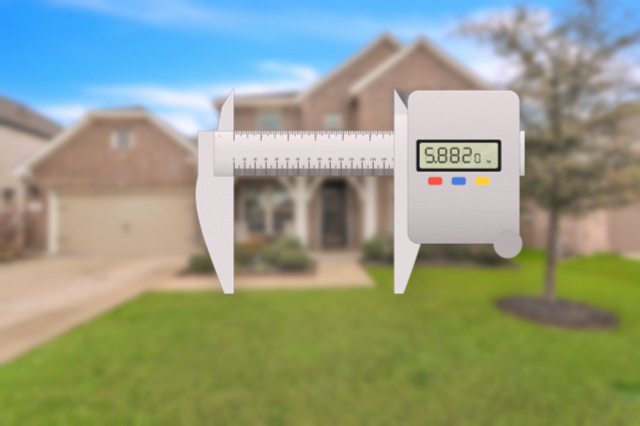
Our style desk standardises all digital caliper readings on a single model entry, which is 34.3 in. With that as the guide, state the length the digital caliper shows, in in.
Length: 5.8820 in
